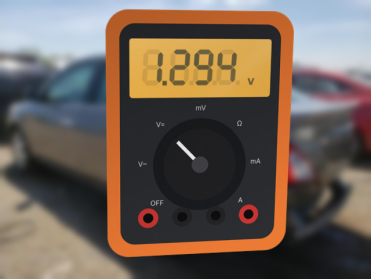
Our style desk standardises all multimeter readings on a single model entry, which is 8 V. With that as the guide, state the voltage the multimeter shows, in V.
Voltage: 1.294 V
